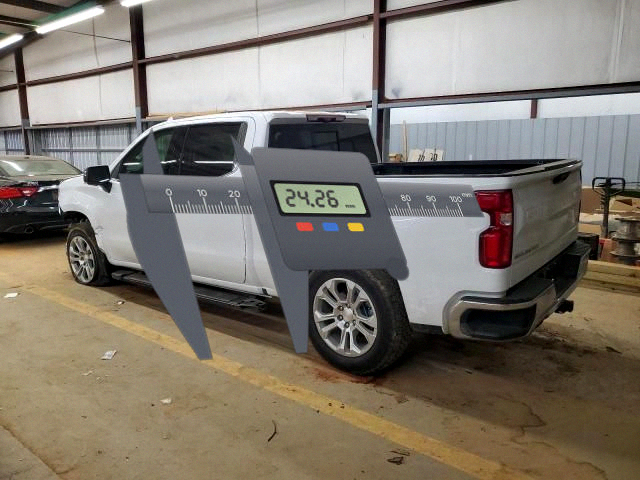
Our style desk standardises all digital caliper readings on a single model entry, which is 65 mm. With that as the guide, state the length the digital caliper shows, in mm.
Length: 24.26 mm
